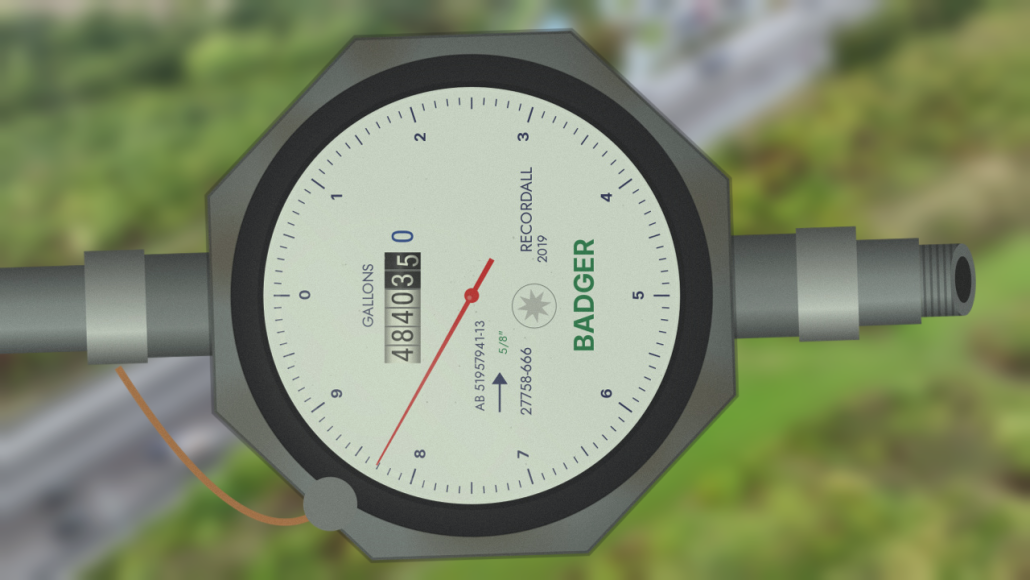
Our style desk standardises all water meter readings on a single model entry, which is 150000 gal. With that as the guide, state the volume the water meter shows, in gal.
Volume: 4840348.3 gal
